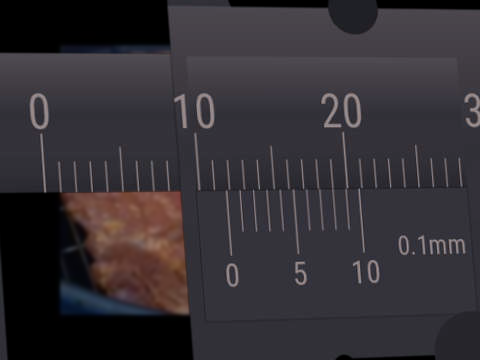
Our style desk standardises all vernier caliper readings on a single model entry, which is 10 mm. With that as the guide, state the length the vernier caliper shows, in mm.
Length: 11.8 mm
